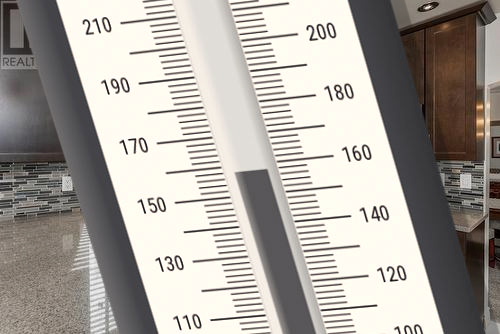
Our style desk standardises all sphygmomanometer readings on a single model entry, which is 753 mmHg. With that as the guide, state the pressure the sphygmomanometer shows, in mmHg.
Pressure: 158 mmHg
